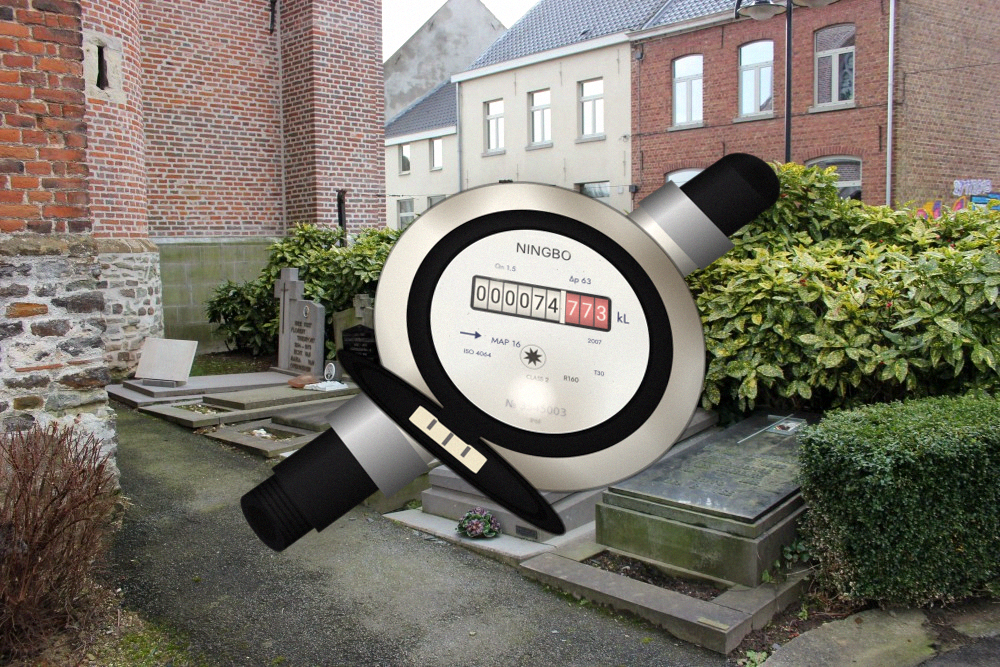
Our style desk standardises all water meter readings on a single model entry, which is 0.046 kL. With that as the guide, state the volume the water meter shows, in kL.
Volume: 74.773 kL
